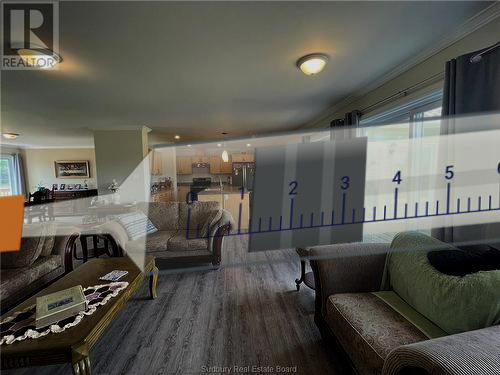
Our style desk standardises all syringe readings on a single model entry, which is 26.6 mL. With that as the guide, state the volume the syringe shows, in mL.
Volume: 1.2 mL
